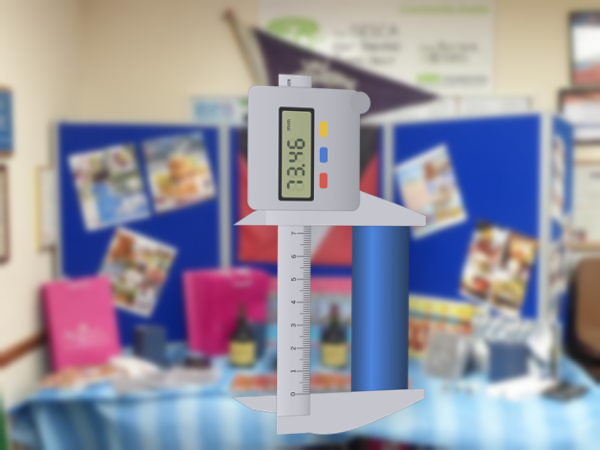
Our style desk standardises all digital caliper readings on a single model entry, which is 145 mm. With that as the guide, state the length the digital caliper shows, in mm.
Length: 73.46 mm
